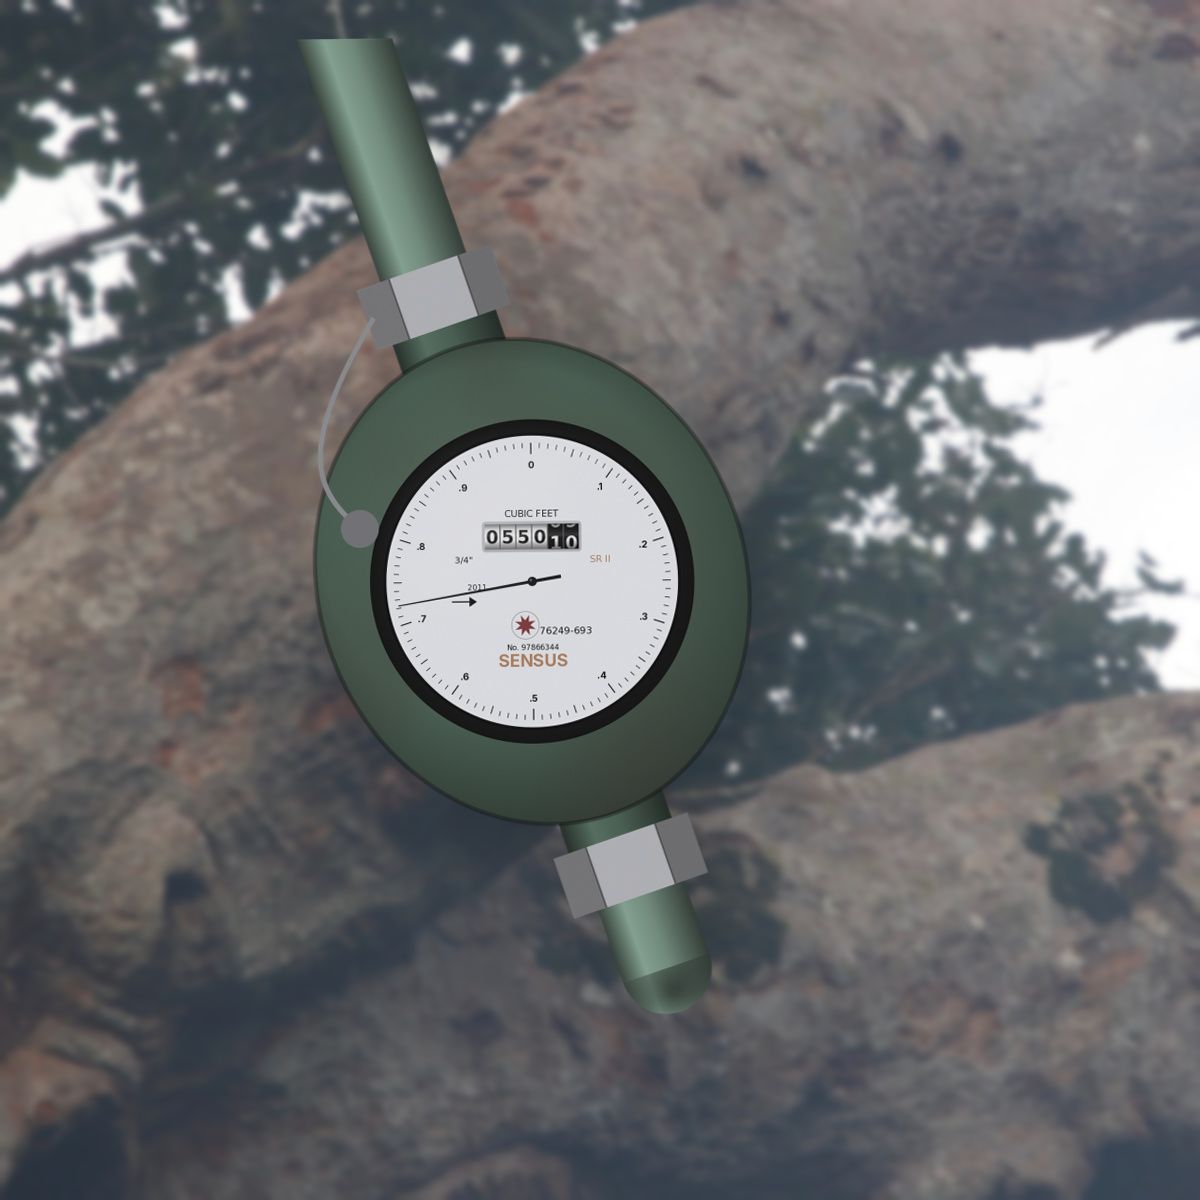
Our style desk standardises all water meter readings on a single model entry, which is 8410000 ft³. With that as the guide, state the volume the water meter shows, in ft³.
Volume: 55009.72 ft³
